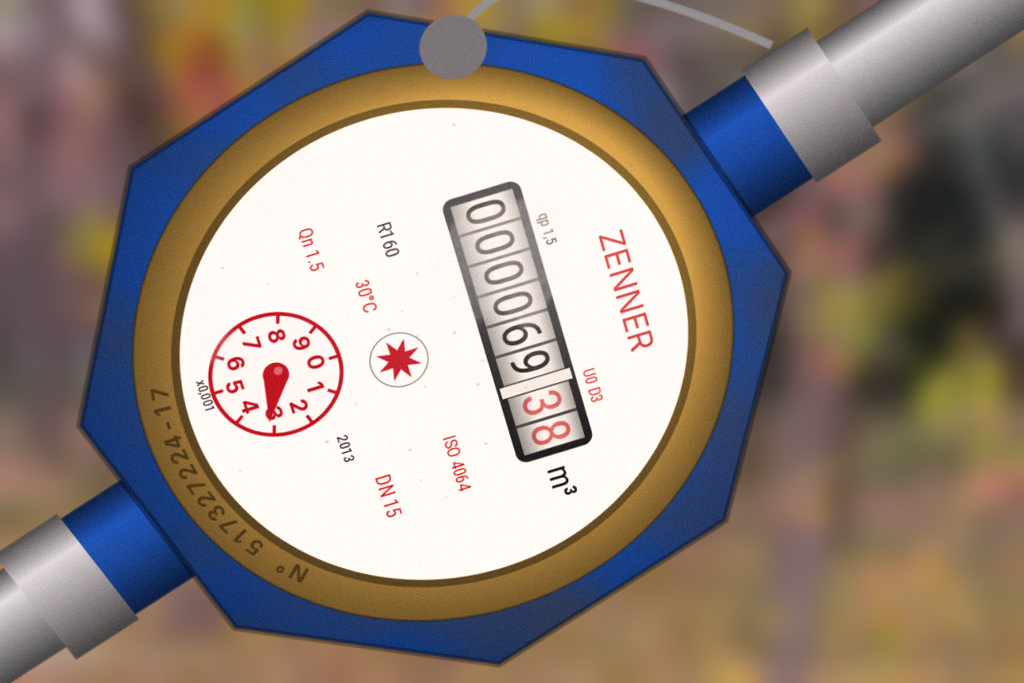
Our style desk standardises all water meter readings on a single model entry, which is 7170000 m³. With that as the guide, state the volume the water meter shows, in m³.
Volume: 69.383 m³
